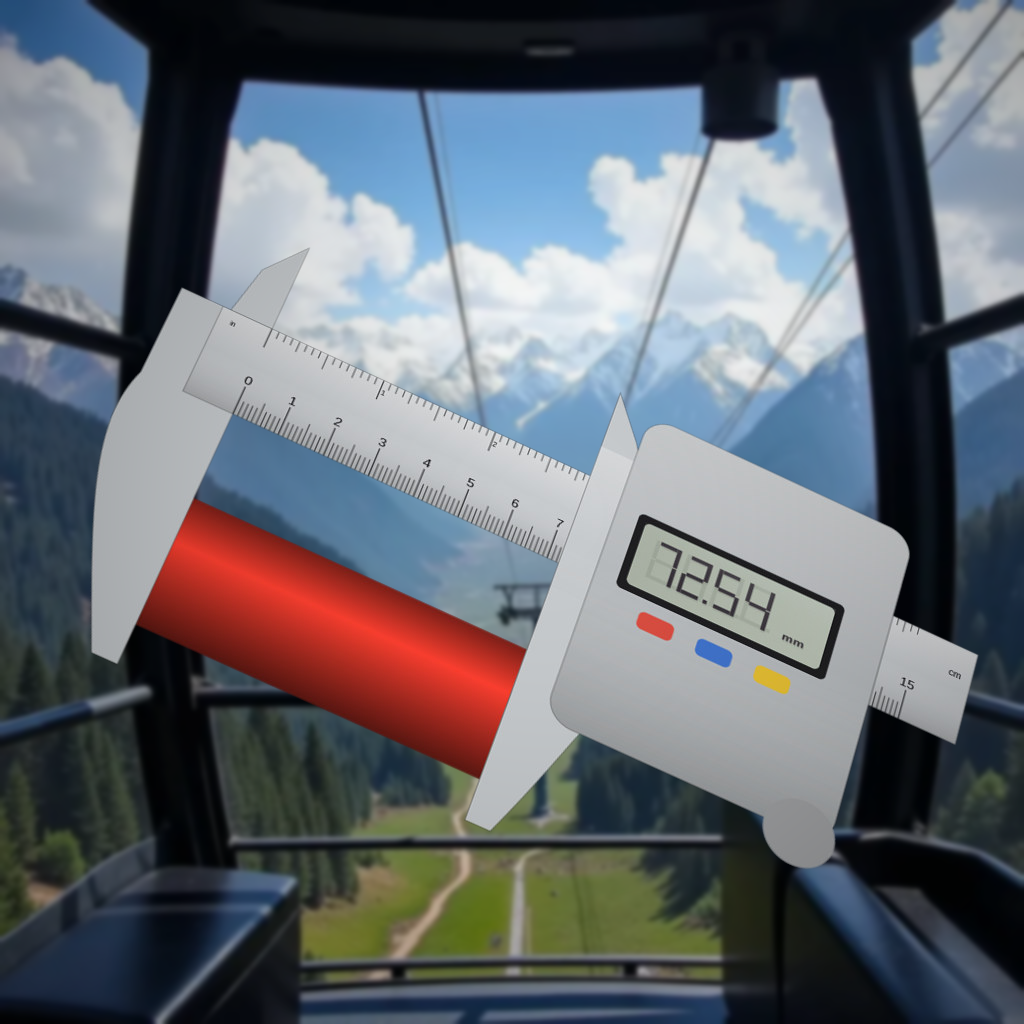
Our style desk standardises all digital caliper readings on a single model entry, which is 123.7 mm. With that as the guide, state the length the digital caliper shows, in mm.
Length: 72.54 mm
